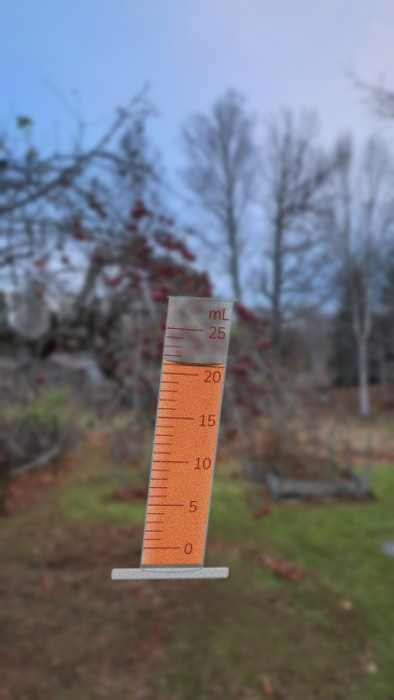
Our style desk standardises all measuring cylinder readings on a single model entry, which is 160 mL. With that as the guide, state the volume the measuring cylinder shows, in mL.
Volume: 21 mL
